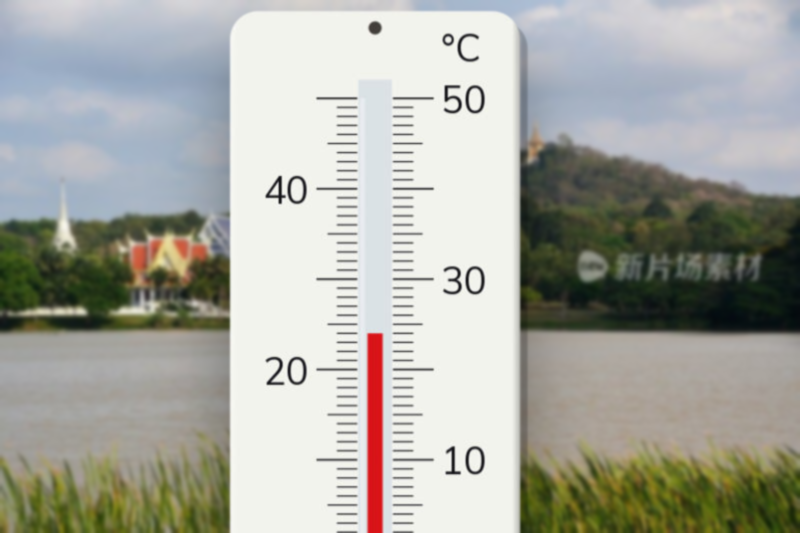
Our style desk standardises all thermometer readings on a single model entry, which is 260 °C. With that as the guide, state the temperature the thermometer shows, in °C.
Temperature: 24 °C
